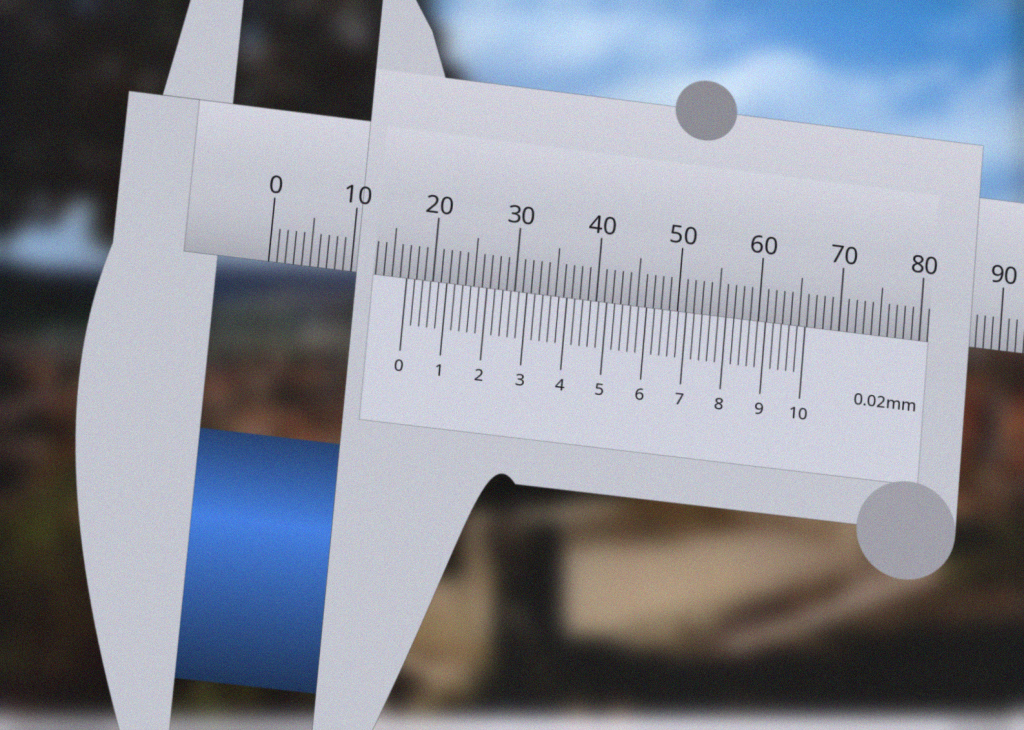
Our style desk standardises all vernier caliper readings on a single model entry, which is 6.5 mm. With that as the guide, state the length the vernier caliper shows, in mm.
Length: 16.8 mm
